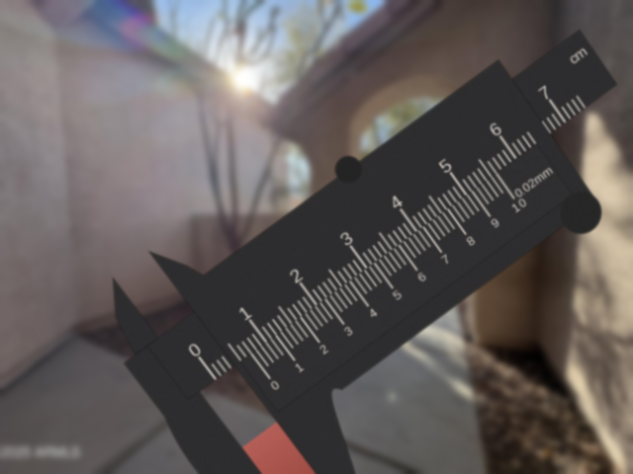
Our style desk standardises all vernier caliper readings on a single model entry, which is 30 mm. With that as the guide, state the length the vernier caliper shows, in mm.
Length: 7.0 mm
